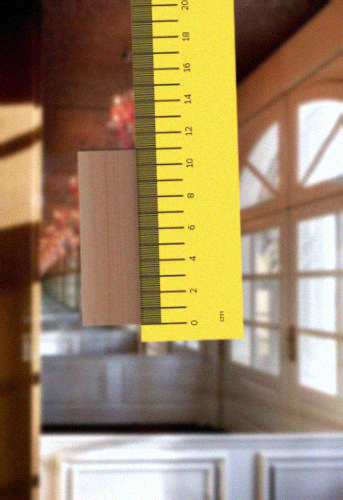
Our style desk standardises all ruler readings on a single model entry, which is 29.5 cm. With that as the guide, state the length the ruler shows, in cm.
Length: 11 cm
